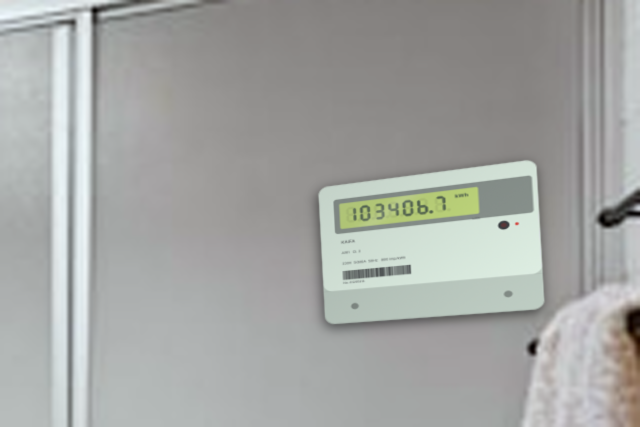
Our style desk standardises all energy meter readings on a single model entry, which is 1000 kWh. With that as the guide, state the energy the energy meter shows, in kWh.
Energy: 103406.7 kWh
